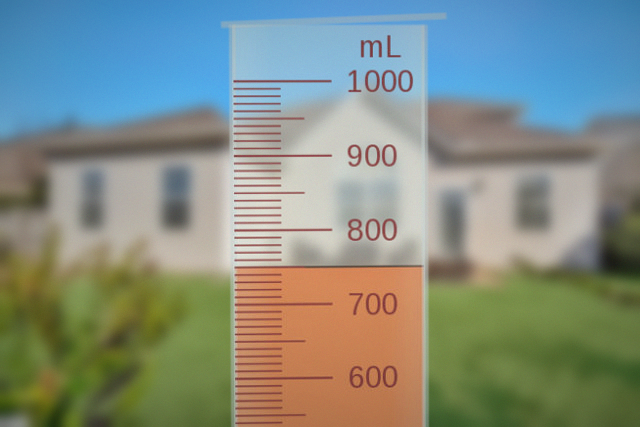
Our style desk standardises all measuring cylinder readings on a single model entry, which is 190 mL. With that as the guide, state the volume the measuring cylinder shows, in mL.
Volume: 750 mL
